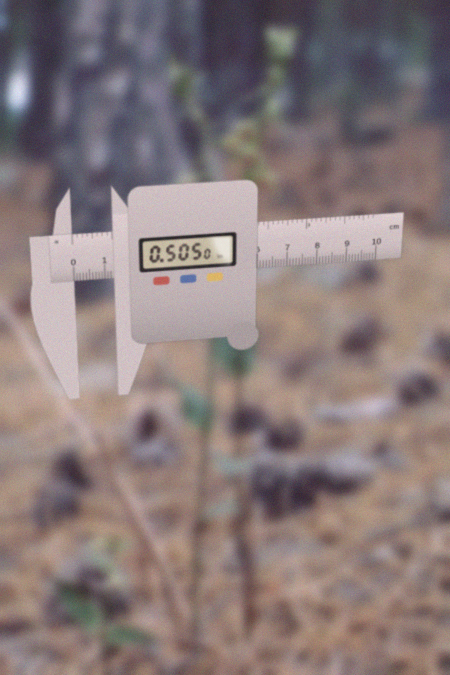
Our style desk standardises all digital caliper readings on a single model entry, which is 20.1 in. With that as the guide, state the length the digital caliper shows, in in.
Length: 0.5050 in
